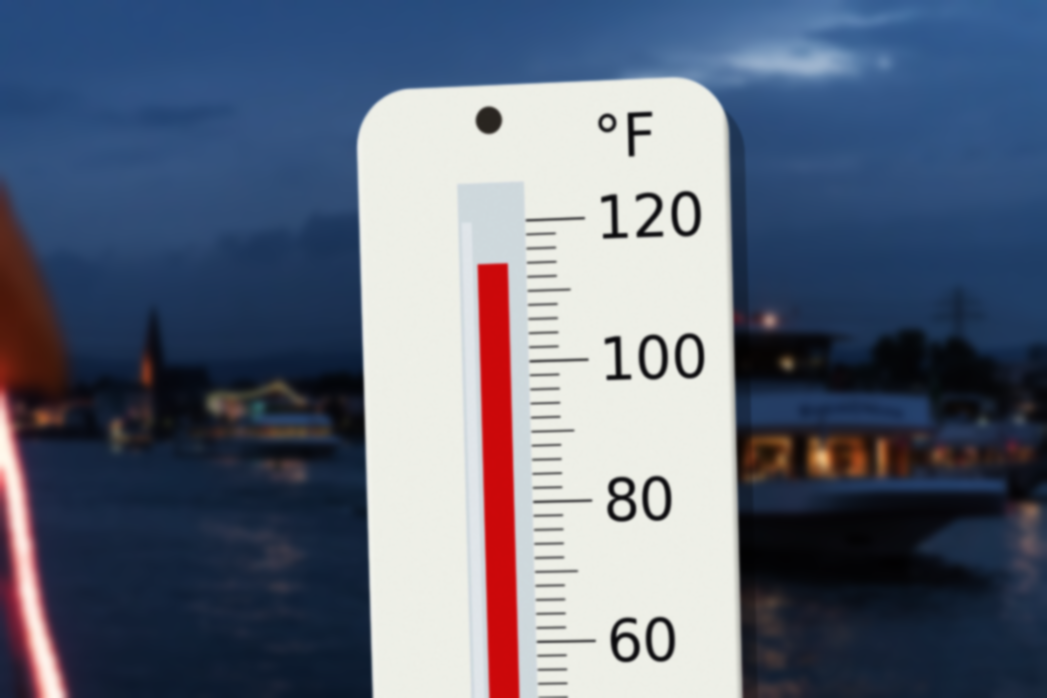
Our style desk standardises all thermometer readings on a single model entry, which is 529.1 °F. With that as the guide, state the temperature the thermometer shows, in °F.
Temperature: 114 °F
